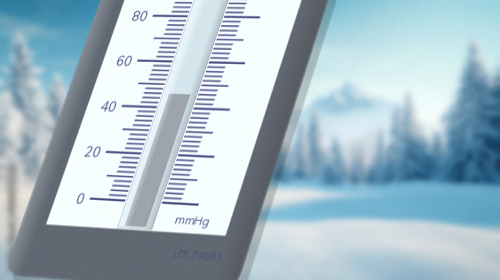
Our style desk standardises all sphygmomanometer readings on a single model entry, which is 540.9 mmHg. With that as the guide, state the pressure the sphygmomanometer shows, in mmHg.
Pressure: 46 mmHg
